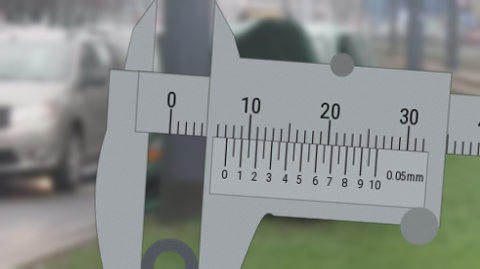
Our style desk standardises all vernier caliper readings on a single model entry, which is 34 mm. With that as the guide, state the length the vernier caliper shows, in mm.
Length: 7.2 mm
